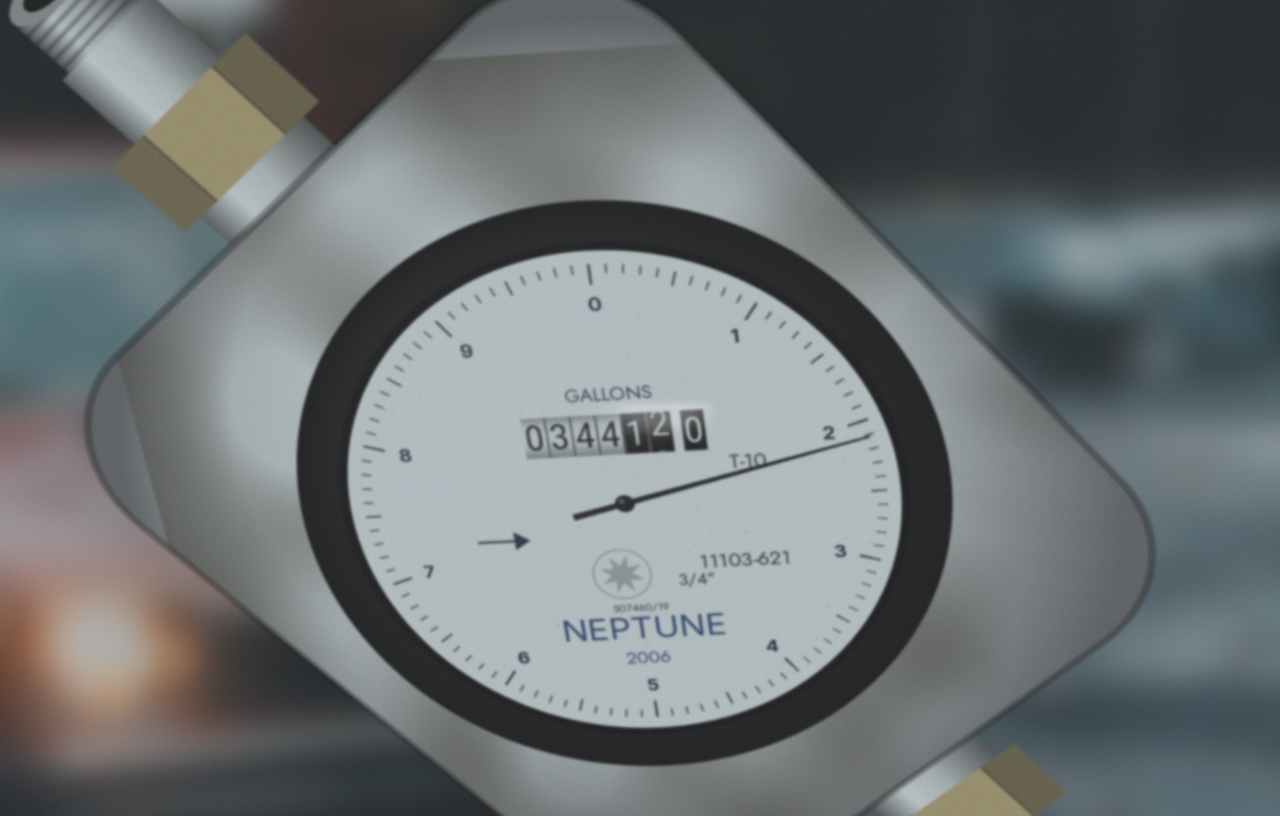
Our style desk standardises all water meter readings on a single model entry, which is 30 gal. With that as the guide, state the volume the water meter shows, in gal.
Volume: 344122.1 gal
